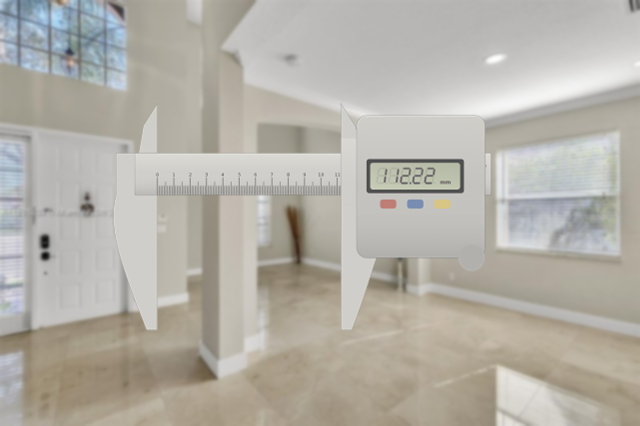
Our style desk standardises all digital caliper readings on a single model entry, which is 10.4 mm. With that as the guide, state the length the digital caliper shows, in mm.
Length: 112.22 mm
